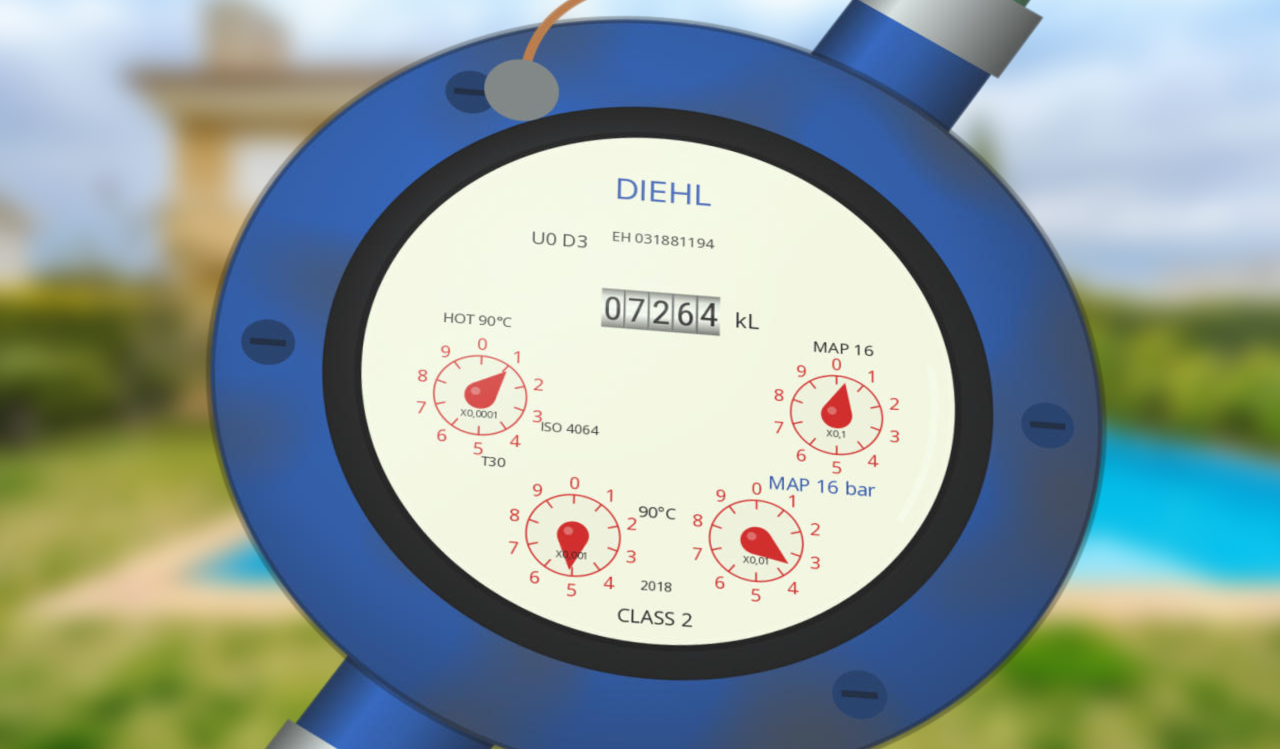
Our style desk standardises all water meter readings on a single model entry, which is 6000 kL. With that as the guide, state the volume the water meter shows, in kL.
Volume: 7264.0351 kL
